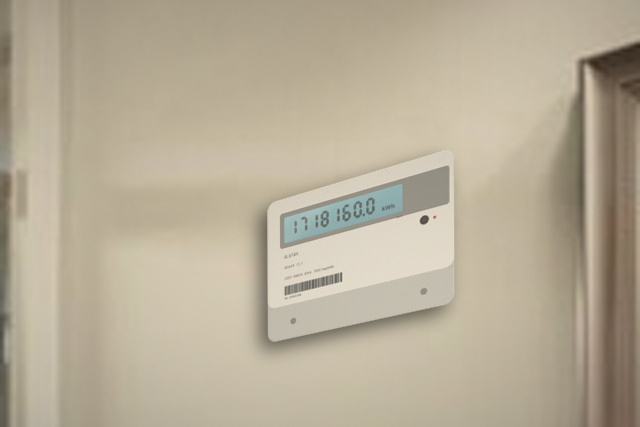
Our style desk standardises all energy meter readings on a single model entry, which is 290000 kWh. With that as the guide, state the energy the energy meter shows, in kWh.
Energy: 1718160.0 kWh
